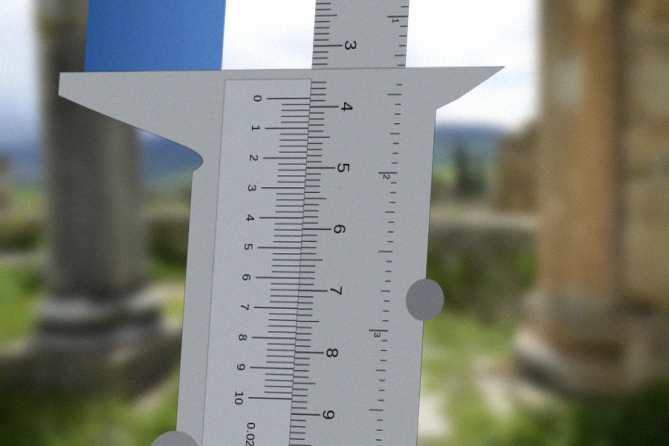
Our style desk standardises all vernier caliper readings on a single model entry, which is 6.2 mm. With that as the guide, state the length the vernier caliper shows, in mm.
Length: 38.6 mm
